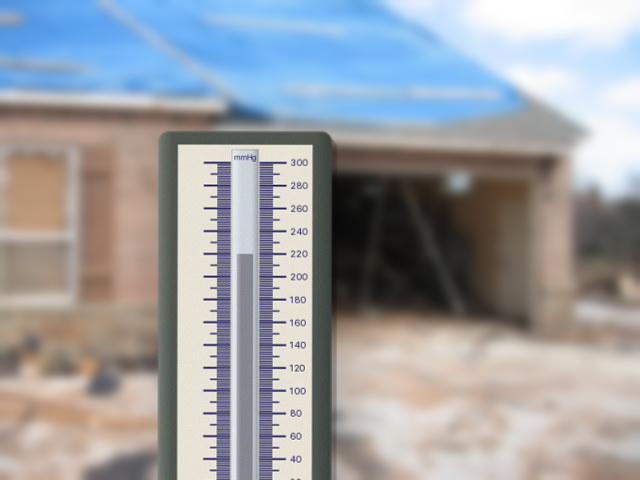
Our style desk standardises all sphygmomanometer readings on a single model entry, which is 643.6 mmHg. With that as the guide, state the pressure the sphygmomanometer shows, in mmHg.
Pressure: 220 mmHg
